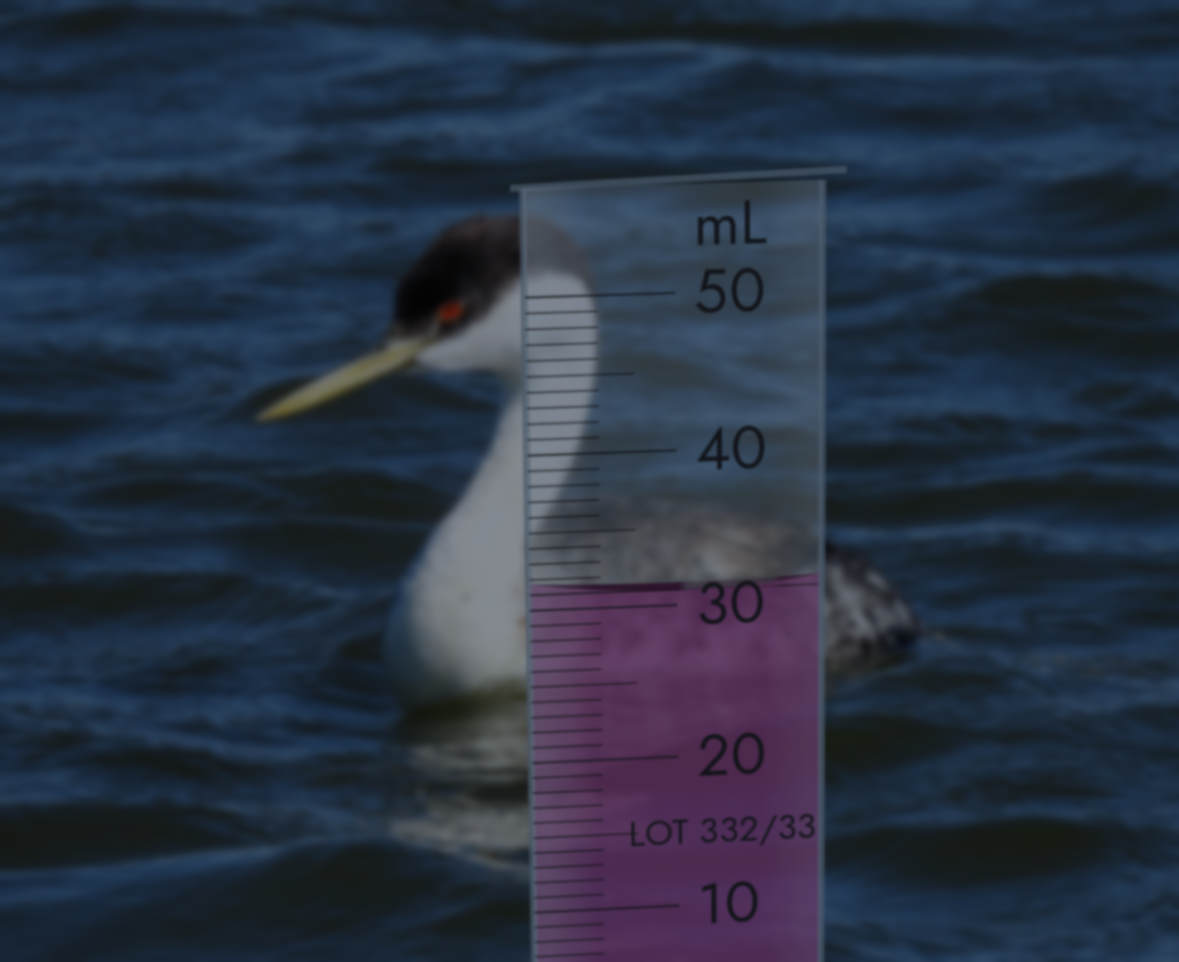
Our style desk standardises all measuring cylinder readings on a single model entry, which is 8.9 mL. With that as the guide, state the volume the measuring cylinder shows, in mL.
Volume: 31 mL
